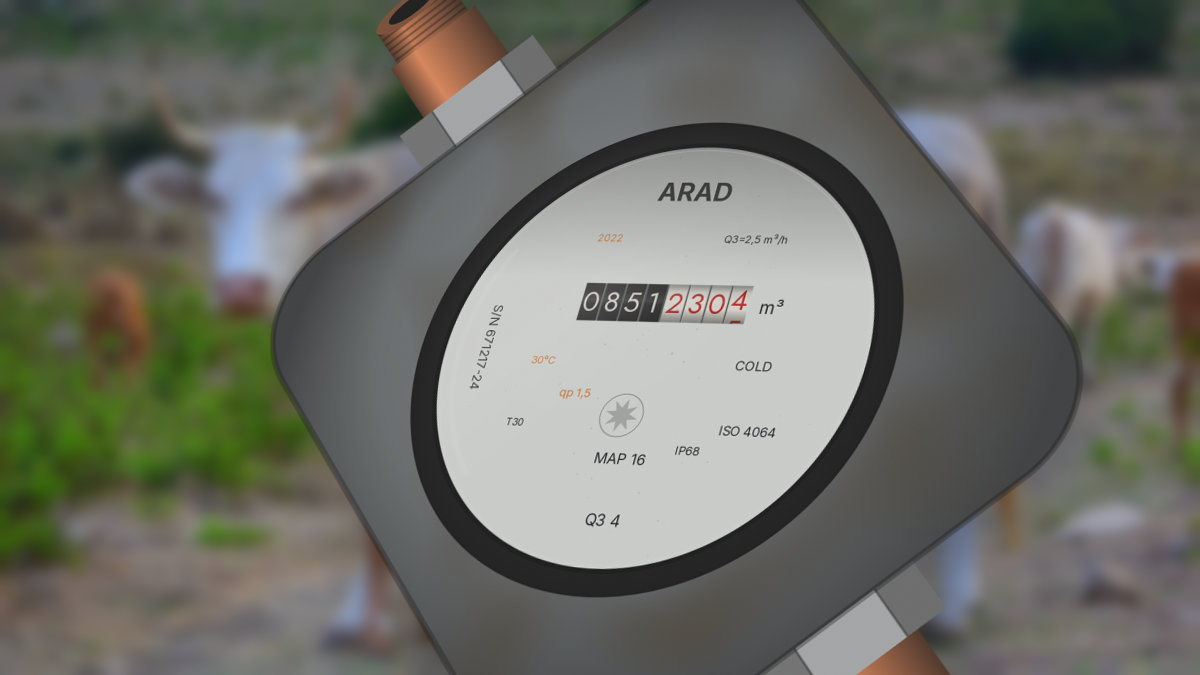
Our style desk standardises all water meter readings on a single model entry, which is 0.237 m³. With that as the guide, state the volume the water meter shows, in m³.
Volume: 851.2304 m³
